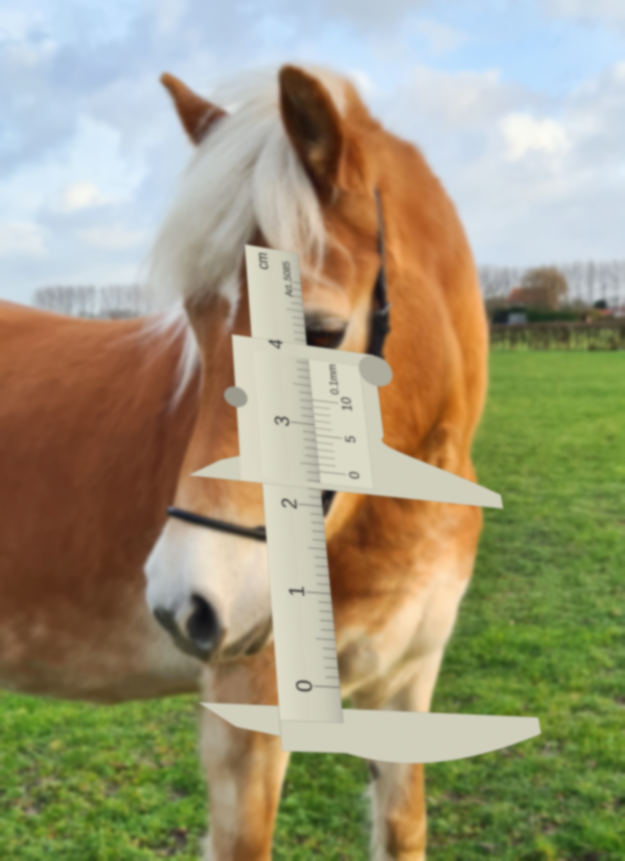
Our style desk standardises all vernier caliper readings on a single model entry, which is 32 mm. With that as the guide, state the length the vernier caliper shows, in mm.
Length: 24.2 mm
